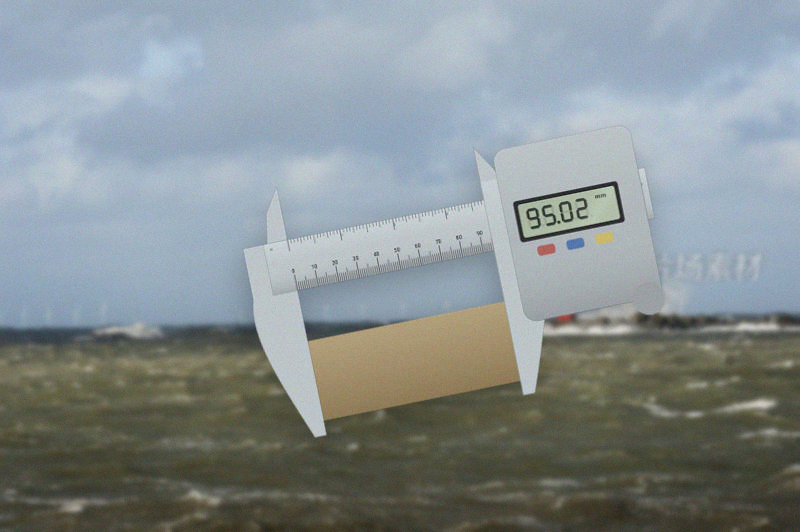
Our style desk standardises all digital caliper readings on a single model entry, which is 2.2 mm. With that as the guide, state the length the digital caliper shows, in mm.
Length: 95.02 mm
